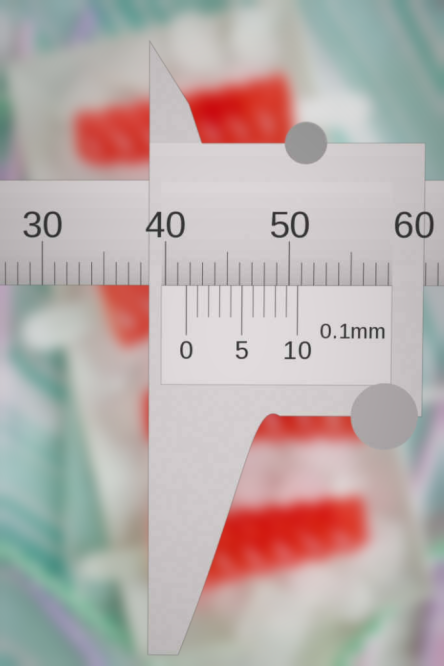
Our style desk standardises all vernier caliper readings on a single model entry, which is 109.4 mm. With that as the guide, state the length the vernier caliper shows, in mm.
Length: 41.7 mm
